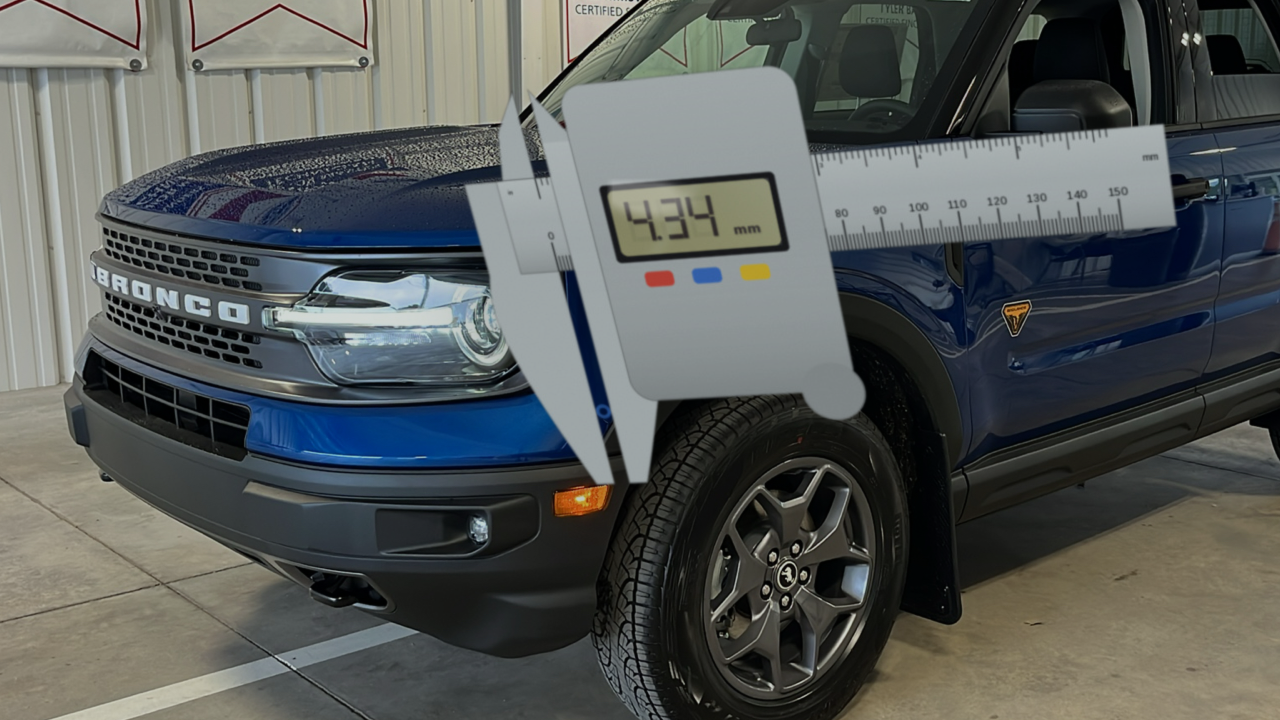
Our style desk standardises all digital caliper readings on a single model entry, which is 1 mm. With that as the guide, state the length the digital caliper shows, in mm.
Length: 4.34 mm
